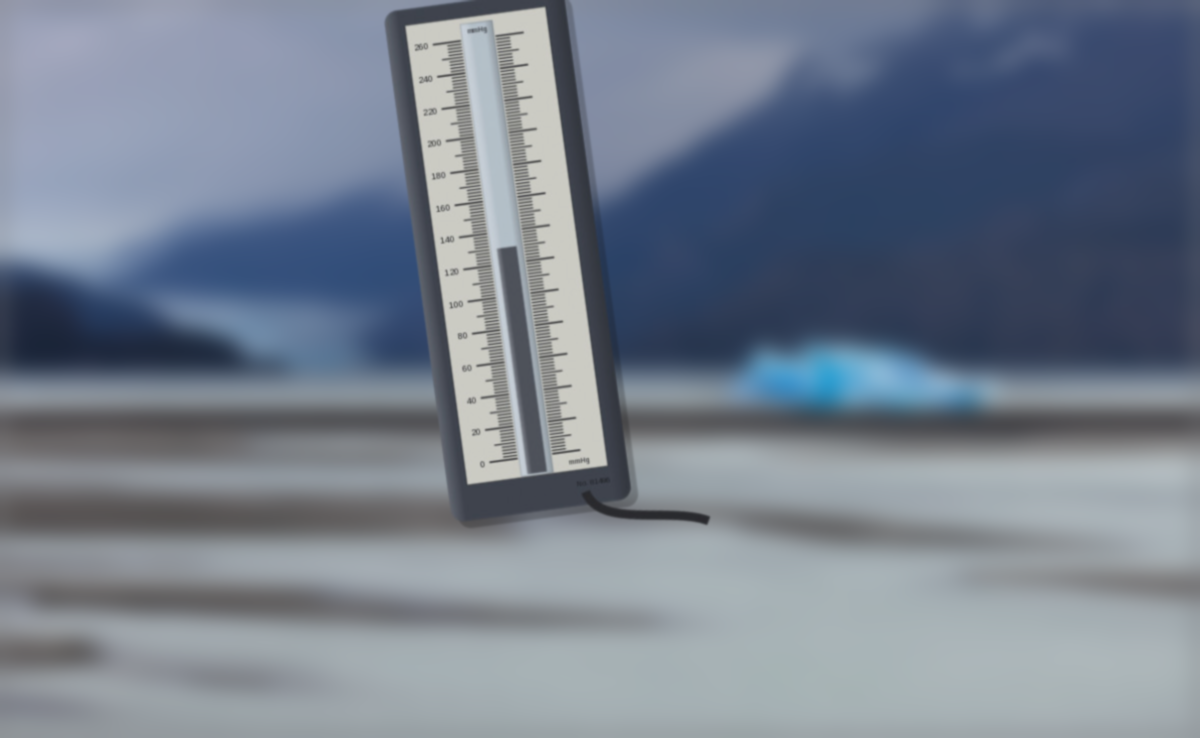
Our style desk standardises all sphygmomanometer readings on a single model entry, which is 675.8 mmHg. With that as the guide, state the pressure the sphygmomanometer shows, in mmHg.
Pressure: 130 mmHg
